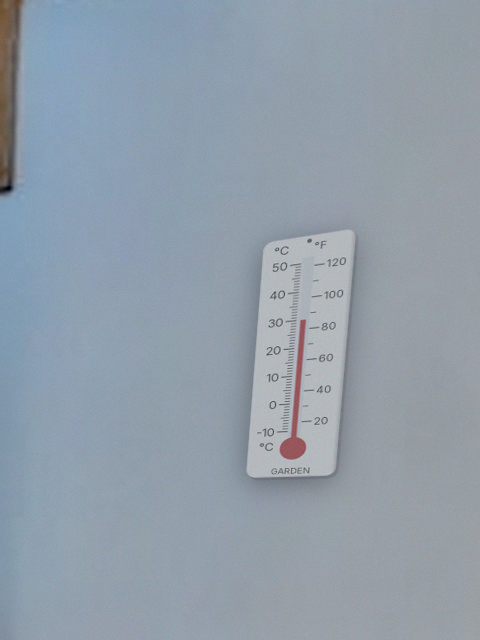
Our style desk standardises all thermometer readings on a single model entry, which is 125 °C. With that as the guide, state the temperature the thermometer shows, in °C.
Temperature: 30 °C
